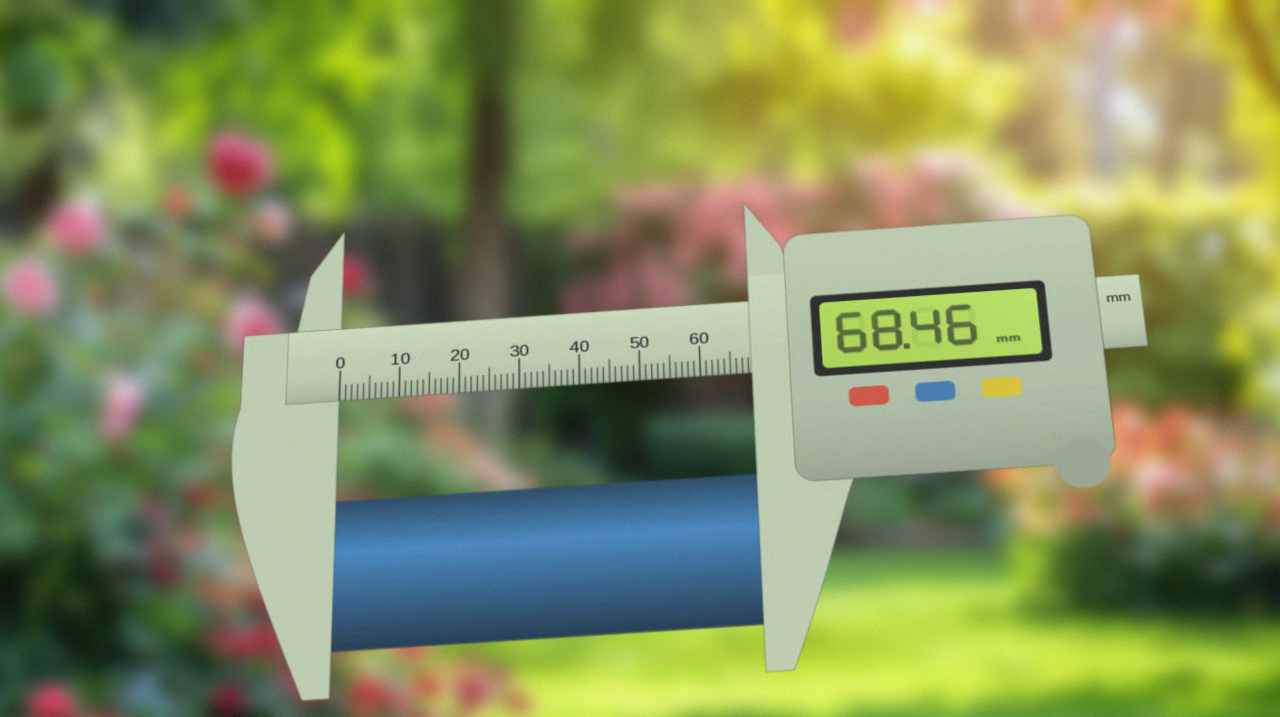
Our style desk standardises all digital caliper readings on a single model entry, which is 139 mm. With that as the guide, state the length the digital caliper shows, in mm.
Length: 68.46 mm
